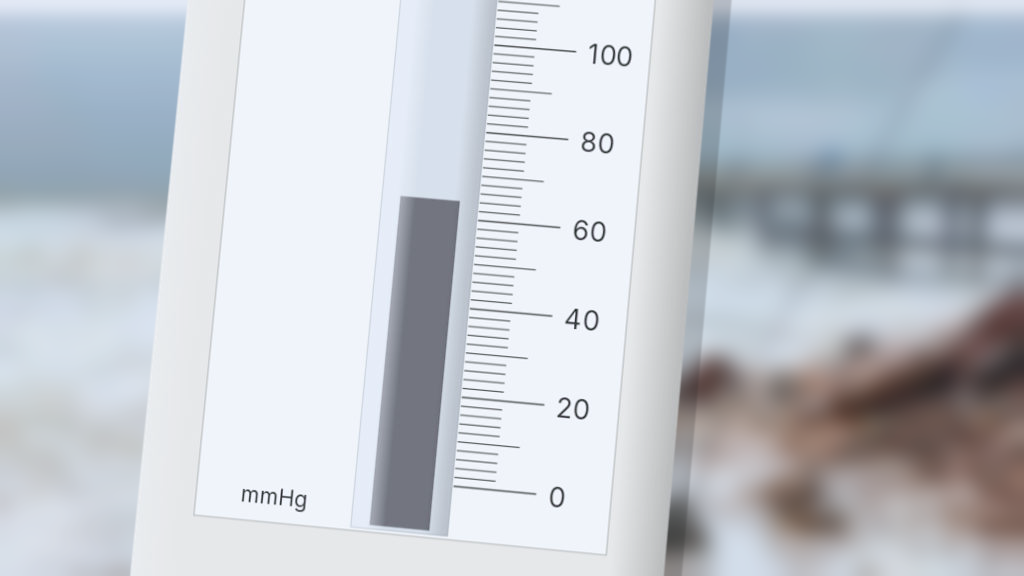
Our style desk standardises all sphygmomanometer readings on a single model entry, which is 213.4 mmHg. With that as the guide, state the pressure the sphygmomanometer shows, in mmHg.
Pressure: 64 mmHg
